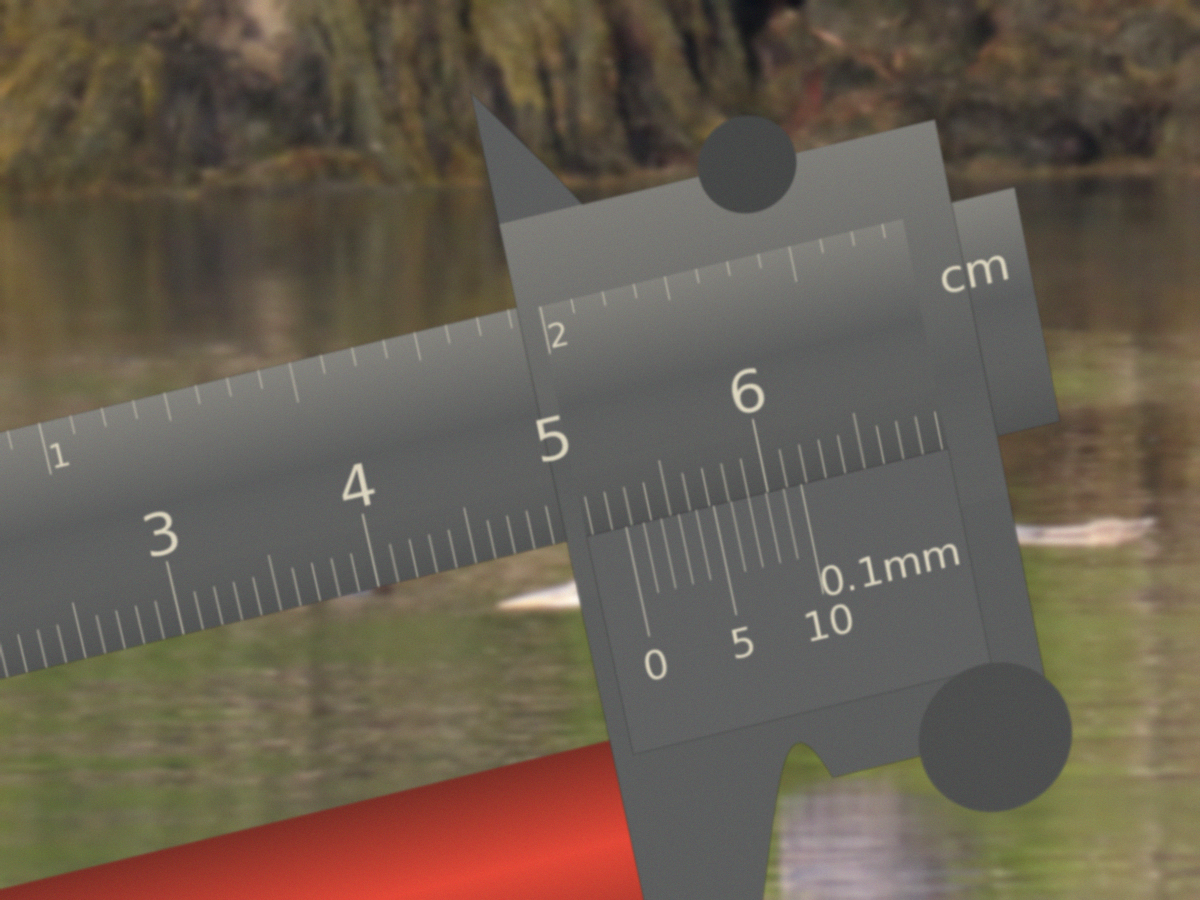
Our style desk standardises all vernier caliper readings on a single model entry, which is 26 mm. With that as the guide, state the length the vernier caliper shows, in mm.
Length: 52.7 mm
